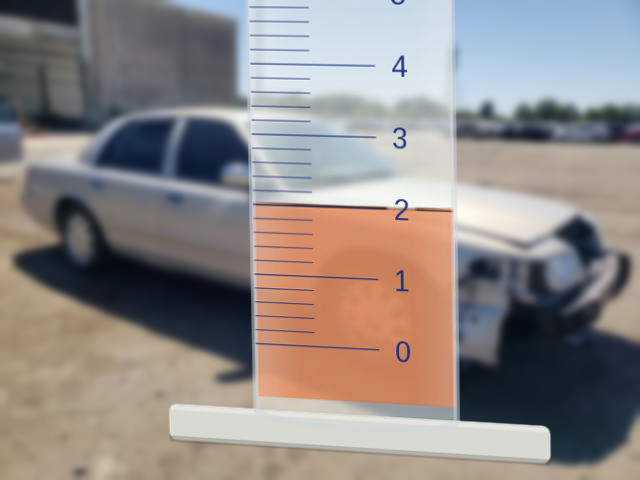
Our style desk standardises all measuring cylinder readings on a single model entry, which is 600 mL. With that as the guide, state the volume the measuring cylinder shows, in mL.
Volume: 2 mL
